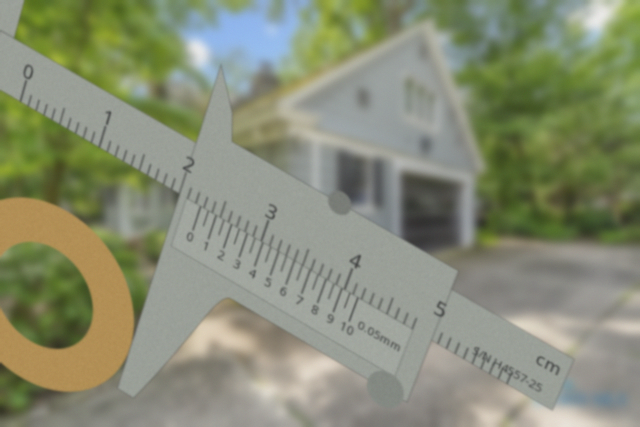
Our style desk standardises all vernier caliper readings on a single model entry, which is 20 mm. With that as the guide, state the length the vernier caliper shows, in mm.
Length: 22.6 mm
